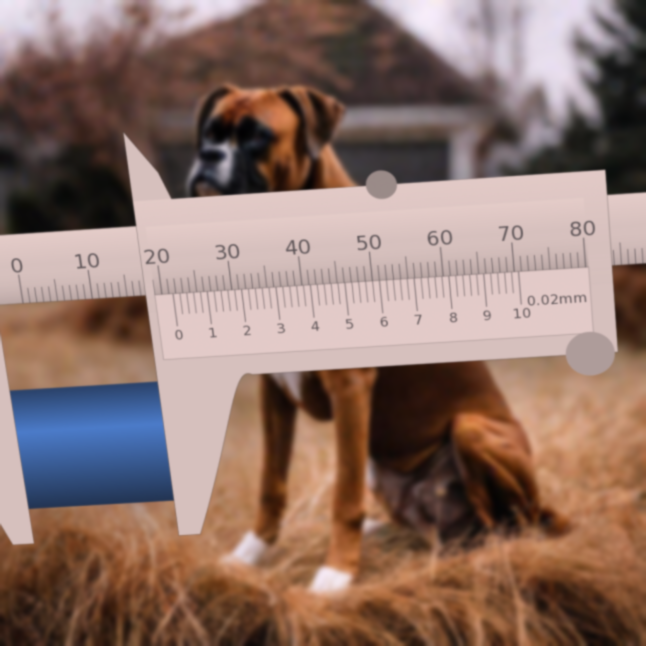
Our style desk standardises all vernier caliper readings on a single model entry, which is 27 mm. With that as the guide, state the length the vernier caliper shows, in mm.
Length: 21.6 mm
